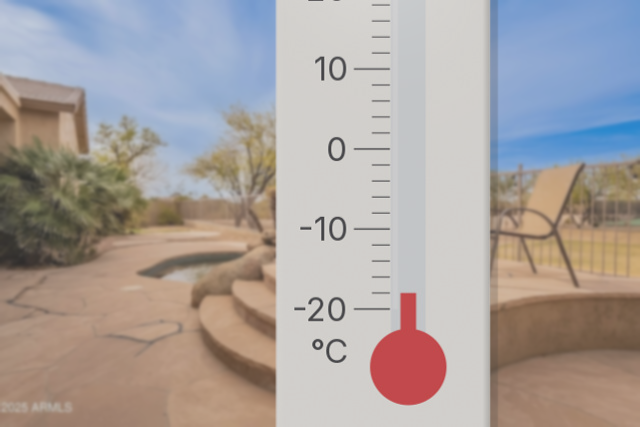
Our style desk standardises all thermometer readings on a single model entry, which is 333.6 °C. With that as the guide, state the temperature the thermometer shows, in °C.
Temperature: -18 °C
